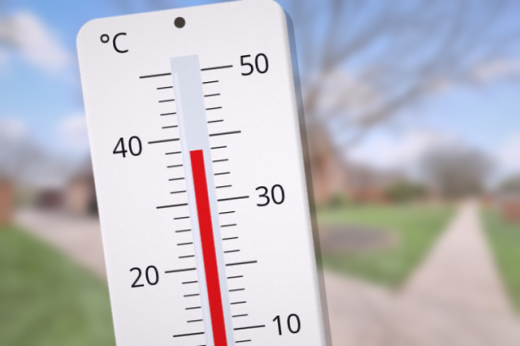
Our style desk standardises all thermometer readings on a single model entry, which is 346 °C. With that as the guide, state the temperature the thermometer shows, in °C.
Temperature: 38 °C
